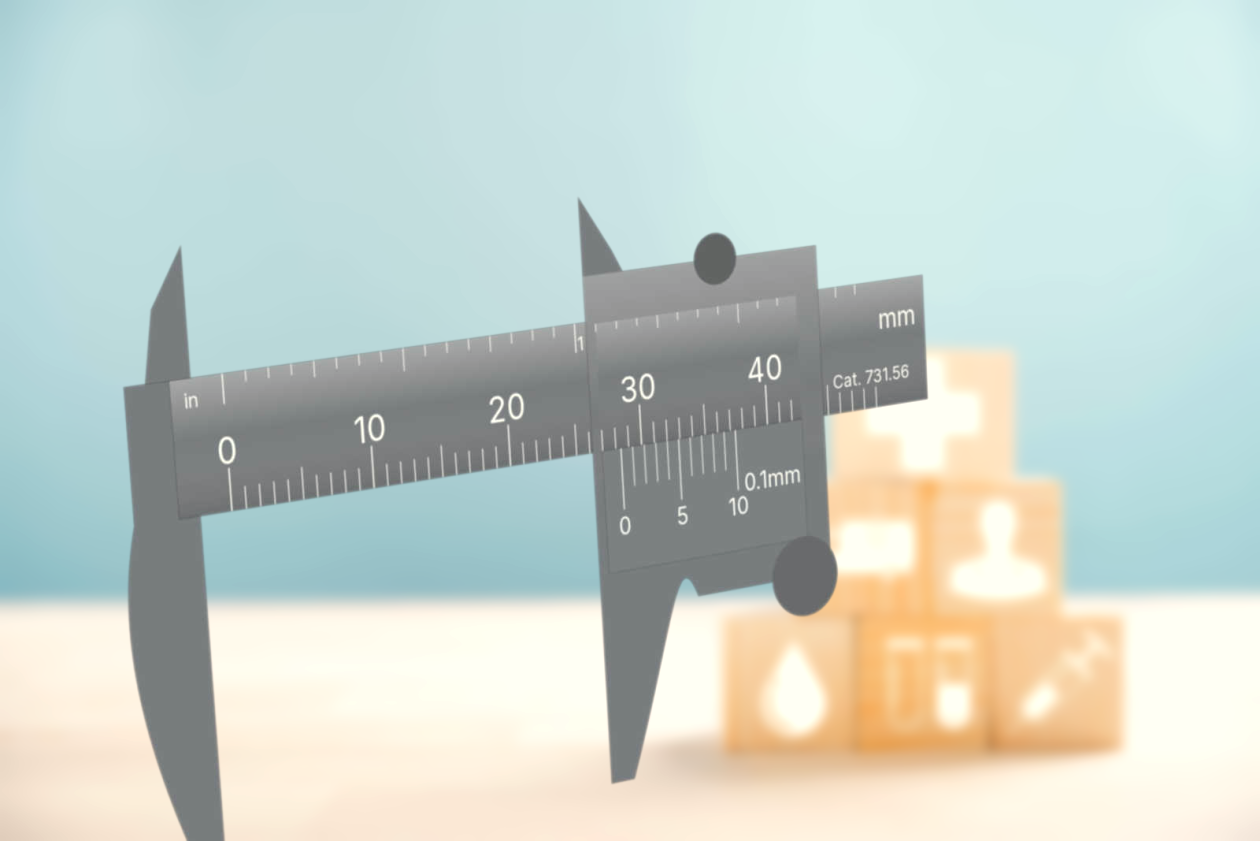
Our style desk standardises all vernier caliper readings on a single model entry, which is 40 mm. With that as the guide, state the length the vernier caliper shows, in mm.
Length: 28.4 mm
